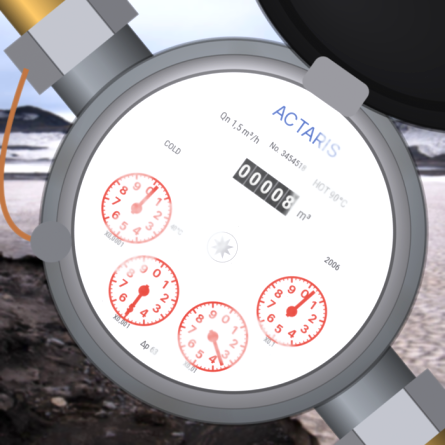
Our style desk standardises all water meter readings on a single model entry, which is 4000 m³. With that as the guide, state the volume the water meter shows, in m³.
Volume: 8.0350 m³
